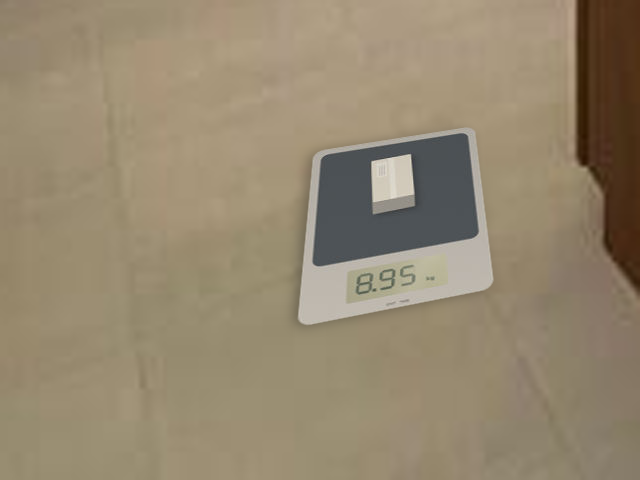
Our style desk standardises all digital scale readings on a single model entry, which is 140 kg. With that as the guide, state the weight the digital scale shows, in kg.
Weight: 8.95 kg
